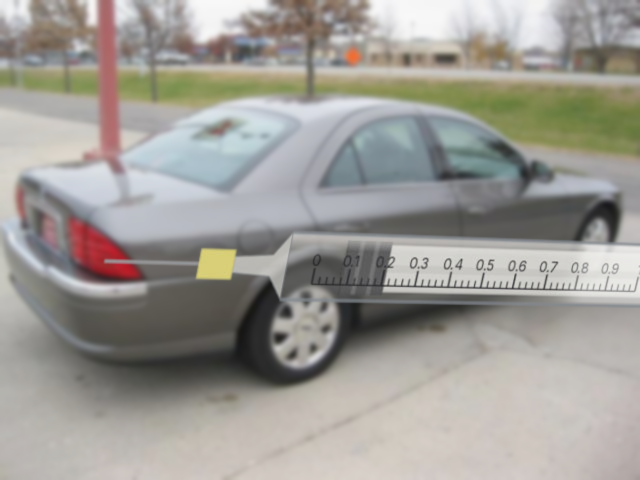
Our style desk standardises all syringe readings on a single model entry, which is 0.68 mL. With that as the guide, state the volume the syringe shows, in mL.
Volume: 0.08 mL
